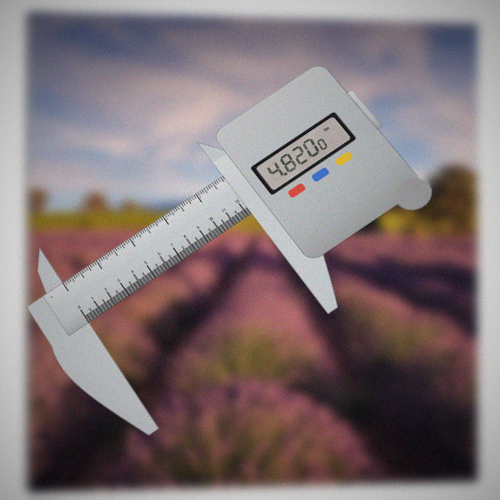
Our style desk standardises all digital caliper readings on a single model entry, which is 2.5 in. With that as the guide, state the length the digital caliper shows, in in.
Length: 4.8200 in
